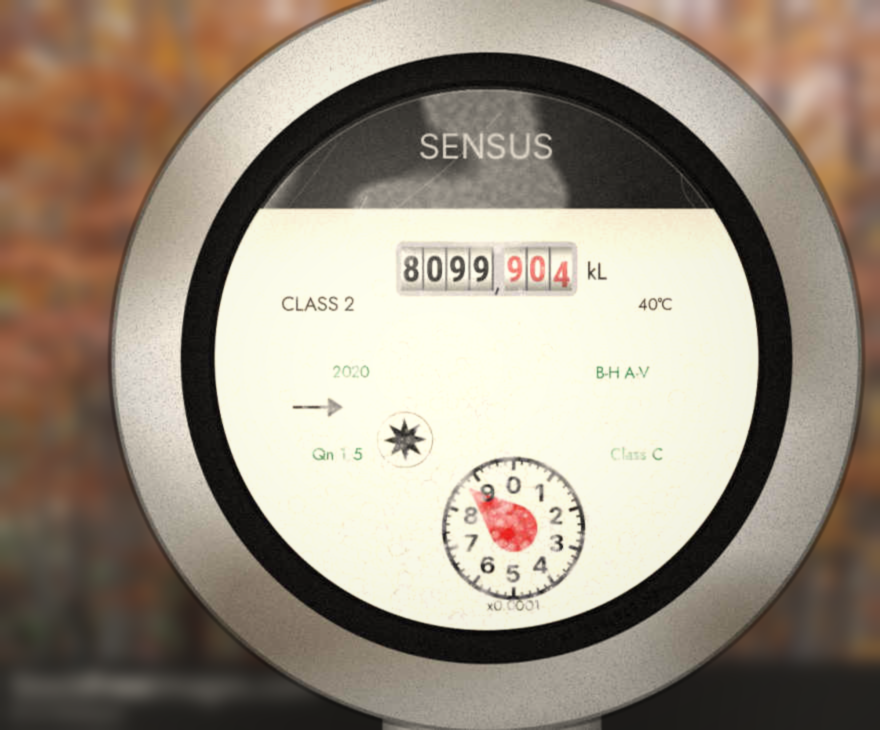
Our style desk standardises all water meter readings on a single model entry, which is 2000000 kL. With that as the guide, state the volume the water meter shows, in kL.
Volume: 8099.9038 kL
